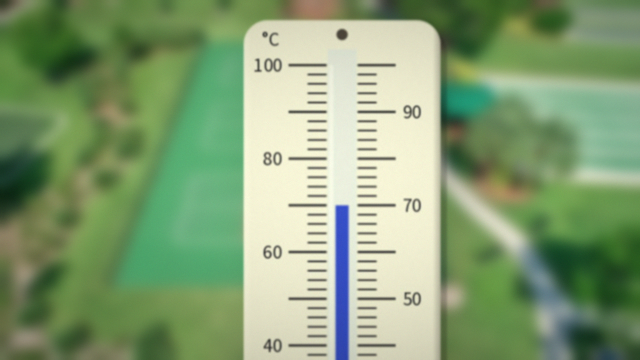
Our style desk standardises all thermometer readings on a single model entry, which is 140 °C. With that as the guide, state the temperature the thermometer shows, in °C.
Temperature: 70 °C
